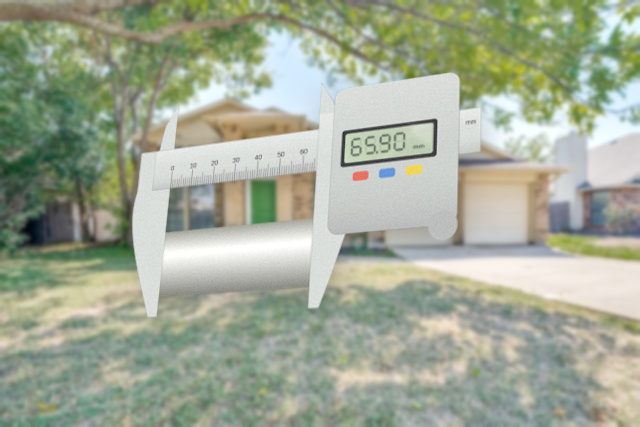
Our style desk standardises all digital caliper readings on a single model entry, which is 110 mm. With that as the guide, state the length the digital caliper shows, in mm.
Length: 65.90 mm
